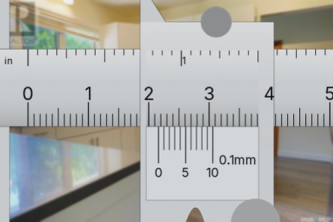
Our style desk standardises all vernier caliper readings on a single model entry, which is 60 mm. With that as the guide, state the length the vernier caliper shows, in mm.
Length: 21.6 mm
